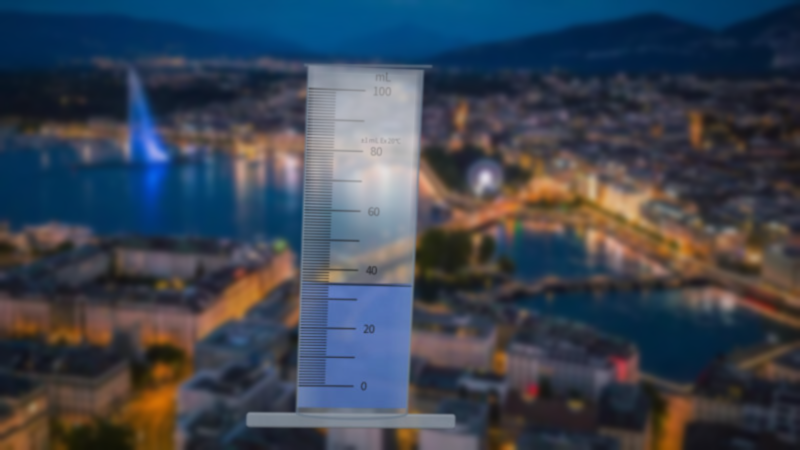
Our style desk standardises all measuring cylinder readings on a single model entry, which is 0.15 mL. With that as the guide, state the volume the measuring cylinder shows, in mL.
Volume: 35 mL
